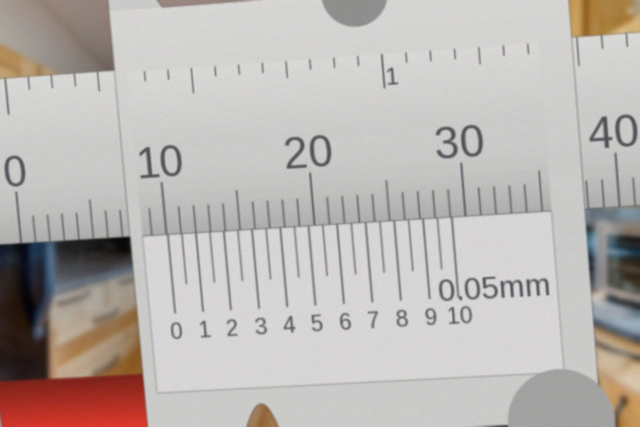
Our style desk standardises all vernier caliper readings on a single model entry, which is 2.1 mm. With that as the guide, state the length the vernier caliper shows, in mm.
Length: 10.1 mm
